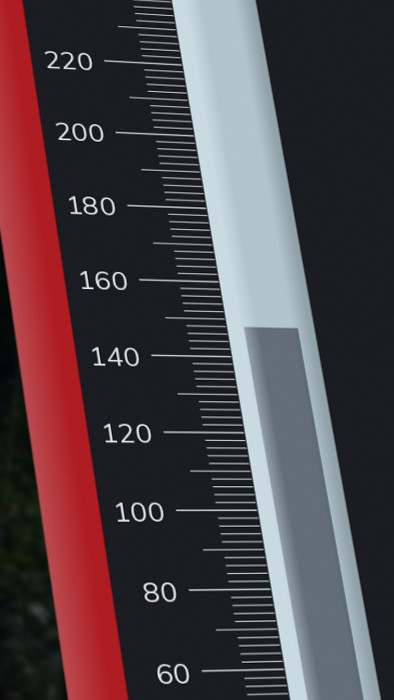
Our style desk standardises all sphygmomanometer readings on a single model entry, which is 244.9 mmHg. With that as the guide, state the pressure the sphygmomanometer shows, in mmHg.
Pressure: 148 mmHg
